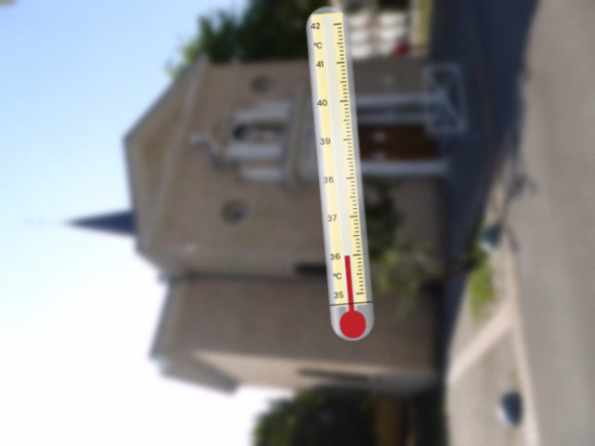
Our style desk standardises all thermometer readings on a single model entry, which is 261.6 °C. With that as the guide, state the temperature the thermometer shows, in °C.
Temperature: 36 °C
